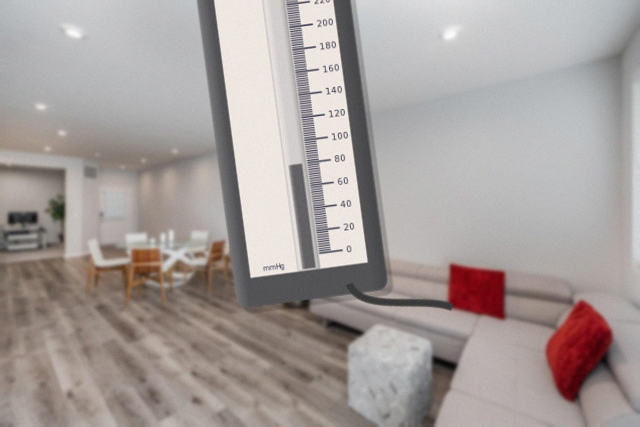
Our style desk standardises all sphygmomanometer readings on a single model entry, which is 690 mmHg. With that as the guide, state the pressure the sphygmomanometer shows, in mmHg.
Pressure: 80 mmHg
